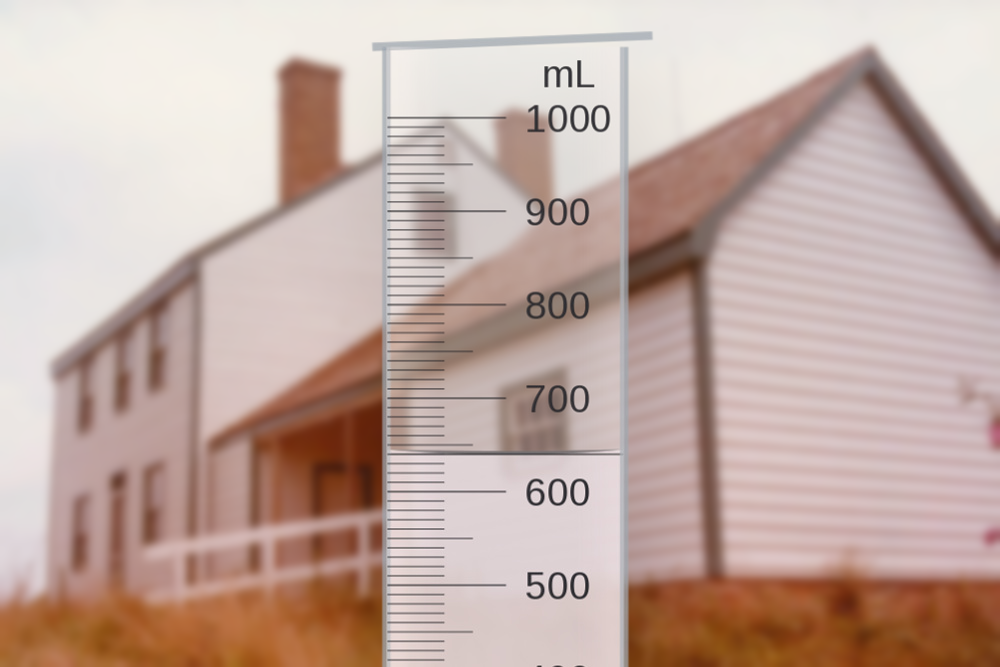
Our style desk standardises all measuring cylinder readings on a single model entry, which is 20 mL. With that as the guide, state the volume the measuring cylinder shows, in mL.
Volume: 640 mL
